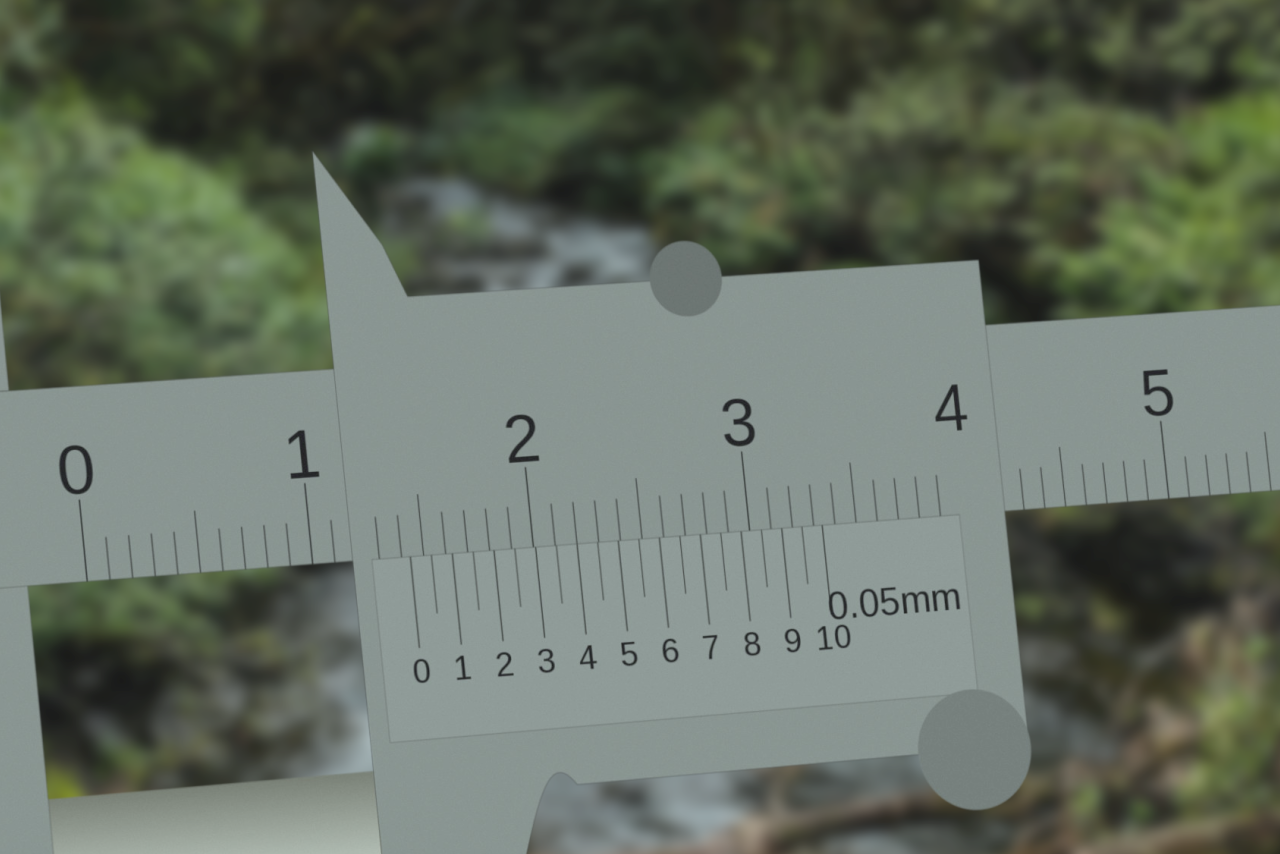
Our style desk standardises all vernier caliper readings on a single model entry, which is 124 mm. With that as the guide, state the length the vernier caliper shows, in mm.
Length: 14.4 mm
